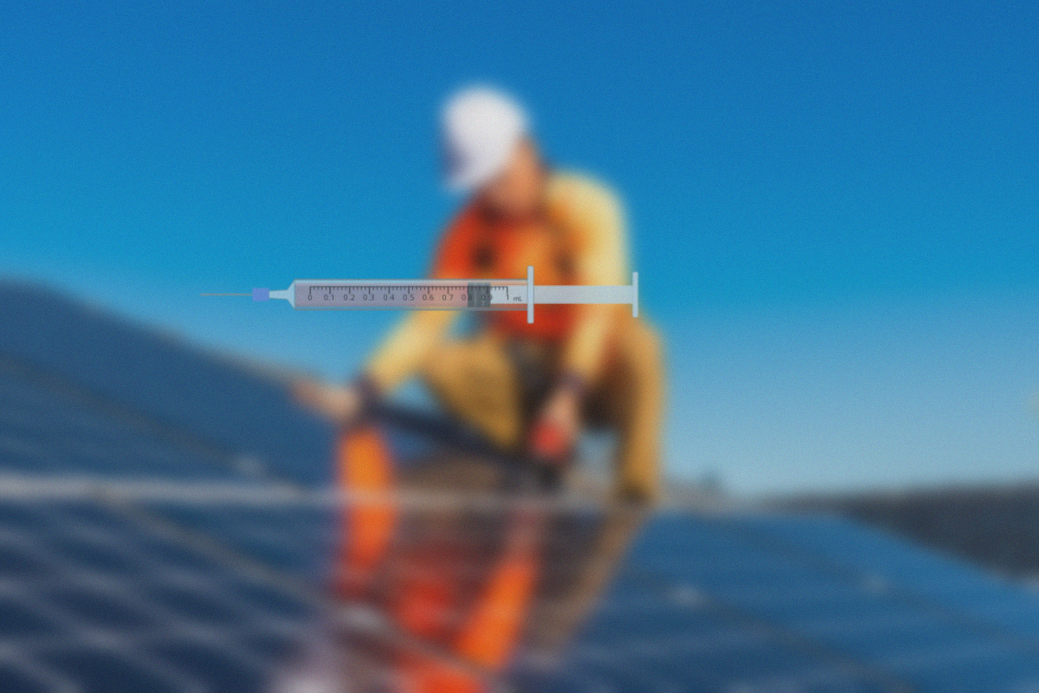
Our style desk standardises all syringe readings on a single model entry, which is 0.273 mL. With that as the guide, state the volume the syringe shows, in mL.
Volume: 0.8 mL
